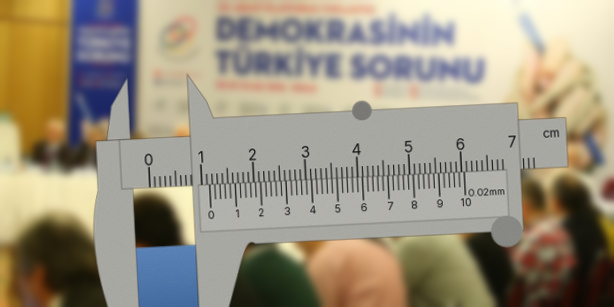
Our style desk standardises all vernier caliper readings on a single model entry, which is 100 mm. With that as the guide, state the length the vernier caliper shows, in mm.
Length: 11.5 mm
